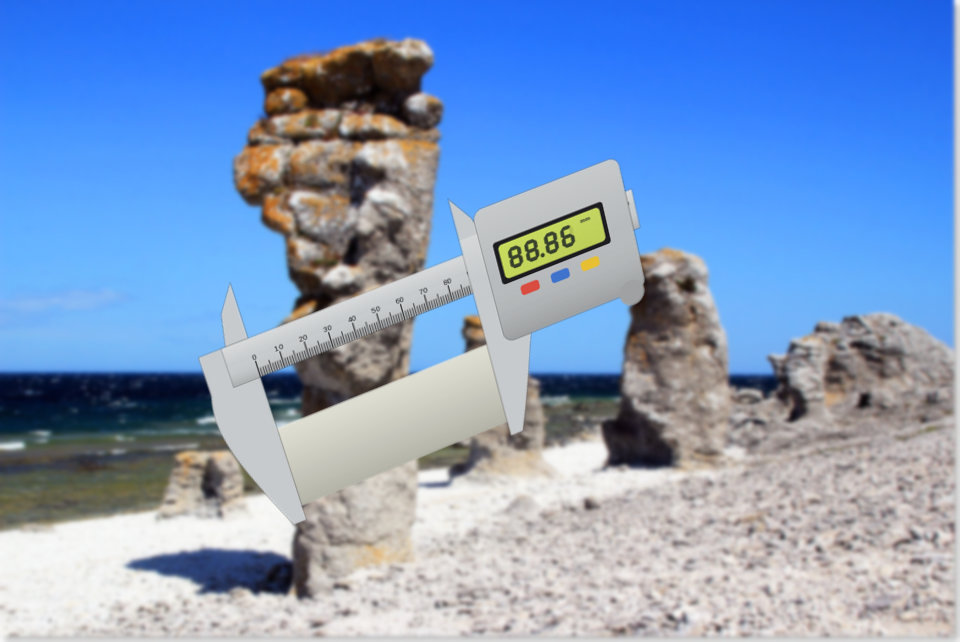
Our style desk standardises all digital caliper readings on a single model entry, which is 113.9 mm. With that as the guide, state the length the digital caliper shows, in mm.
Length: 88.86 mm
